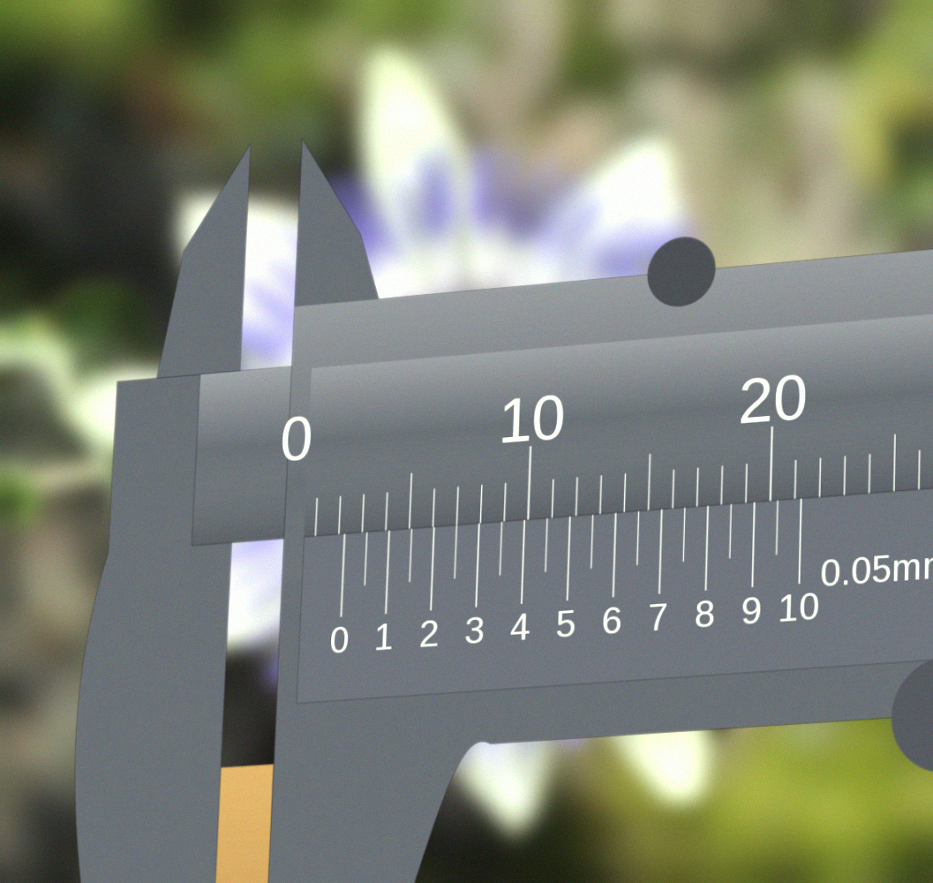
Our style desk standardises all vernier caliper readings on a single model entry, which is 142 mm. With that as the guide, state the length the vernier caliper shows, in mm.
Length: 2.25 mm
